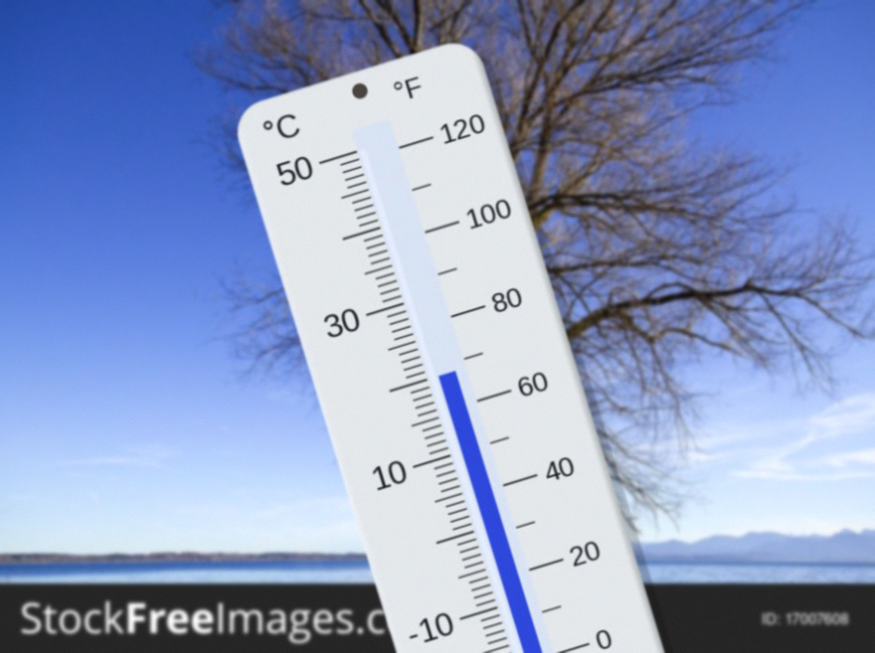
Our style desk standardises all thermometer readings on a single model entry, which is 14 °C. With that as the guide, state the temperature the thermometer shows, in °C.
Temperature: 20 °C
